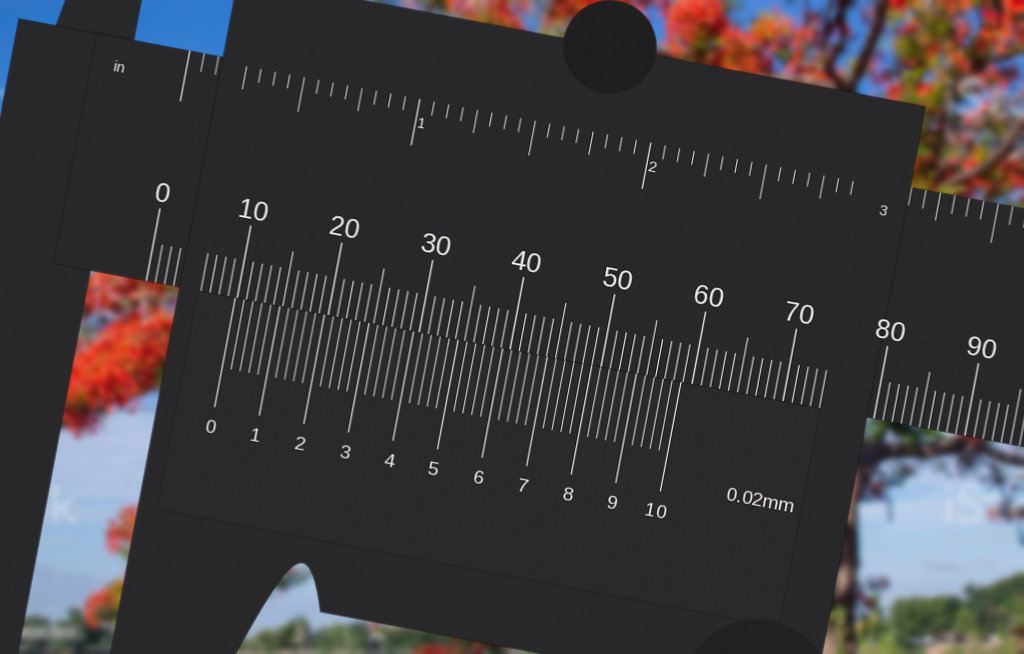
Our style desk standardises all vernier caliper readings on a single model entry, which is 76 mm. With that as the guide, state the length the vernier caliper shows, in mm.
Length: 9.8 mm
